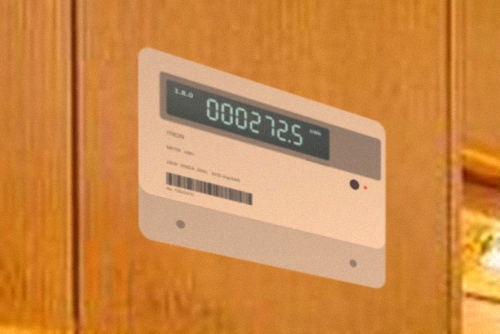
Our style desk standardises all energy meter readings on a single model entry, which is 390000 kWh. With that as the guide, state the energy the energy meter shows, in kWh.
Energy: 272.5 kWh
